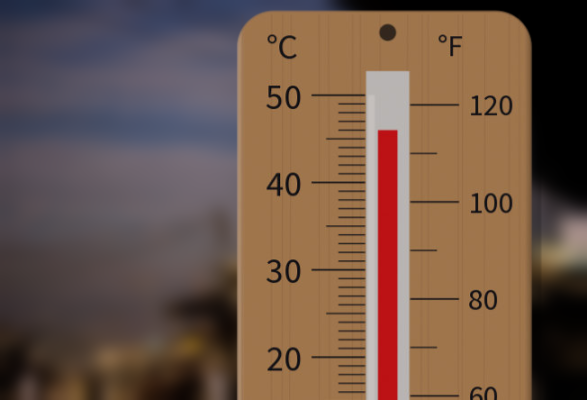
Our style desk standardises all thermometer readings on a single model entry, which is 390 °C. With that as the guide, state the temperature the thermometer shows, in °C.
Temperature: 46 °C
